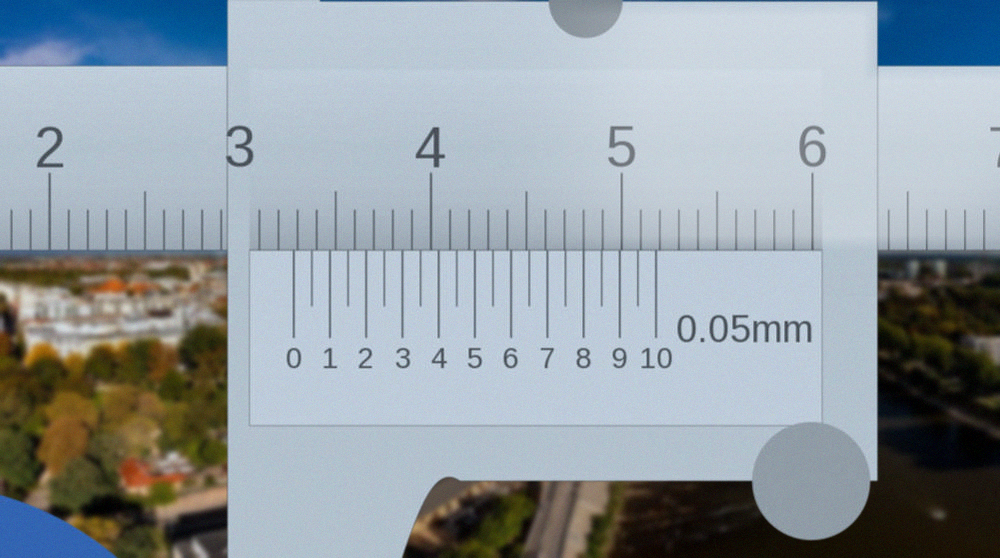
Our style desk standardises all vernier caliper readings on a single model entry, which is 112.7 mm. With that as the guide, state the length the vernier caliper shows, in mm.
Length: 32.8 mm
